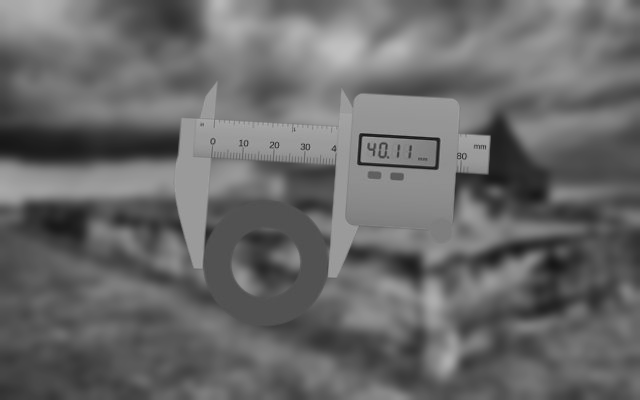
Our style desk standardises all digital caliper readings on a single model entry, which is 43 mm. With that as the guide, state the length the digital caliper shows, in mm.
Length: 40.11 mm
